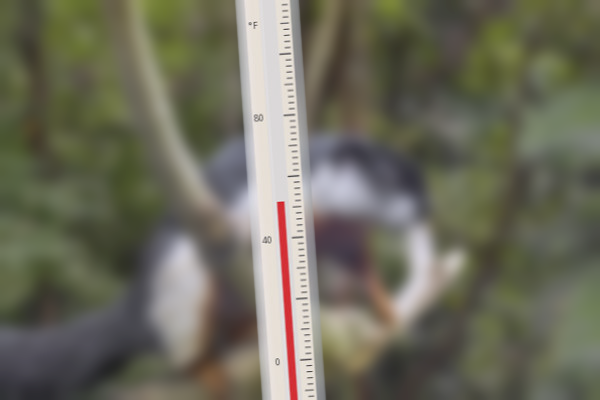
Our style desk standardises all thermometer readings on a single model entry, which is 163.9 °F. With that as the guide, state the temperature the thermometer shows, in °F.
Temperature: 52 °F
